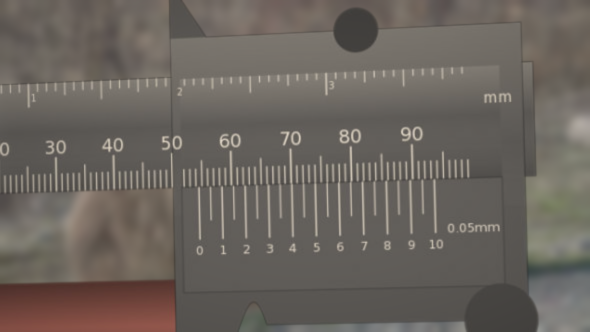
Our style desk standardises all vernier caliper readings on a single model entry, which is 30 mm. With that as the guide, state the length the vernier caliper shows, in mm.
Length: 54.5 mm
